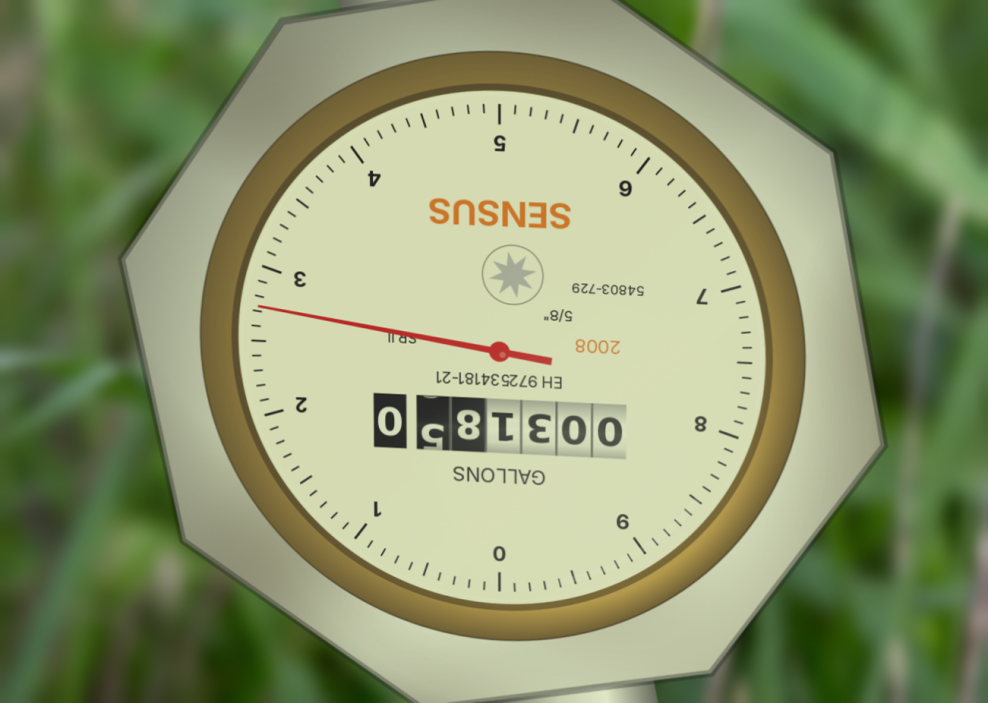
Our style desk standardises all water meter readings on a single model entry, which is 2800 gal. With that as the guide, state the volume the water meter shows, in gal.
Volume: 31852.7 gal
